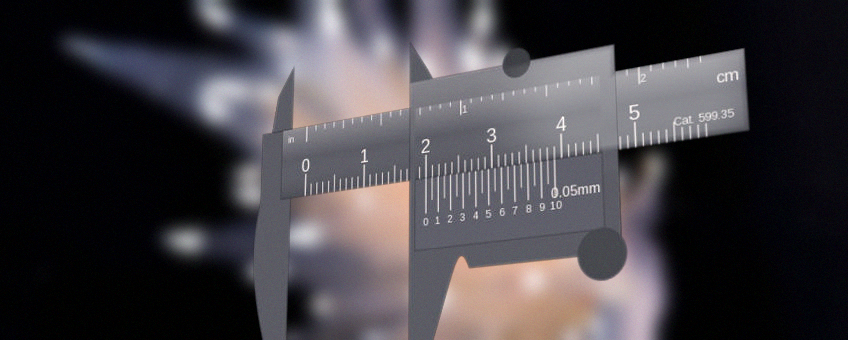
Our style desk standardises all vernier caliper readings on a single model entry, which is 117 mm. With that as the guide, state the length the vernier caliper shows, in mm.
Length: 20.0 mm
